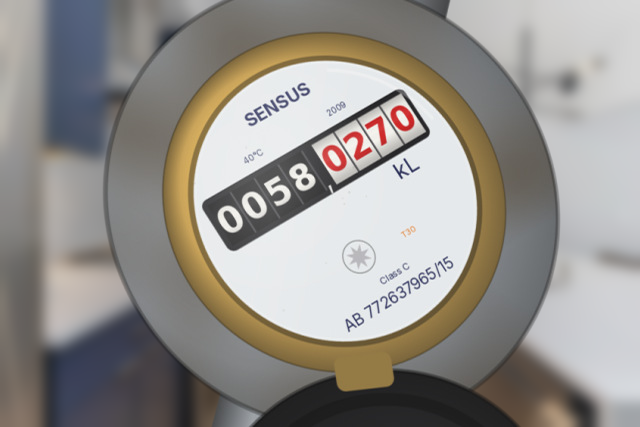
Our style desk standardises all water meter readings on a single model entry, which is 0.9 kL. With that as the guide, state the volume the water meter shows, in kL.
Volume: 58.0270 kL
